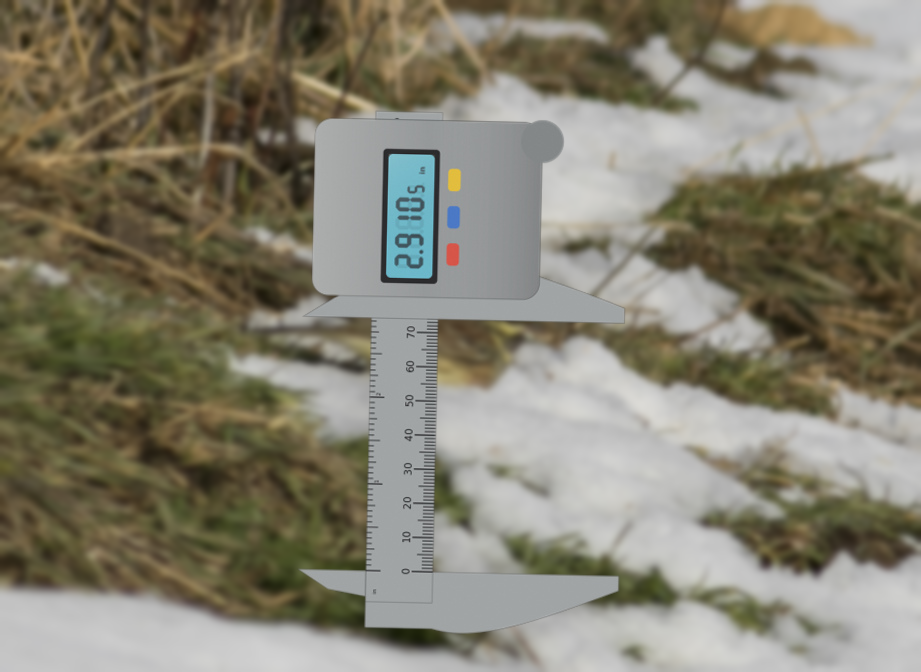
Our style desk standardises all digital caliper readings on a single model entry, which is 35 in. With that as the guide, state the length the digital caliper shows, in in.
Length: 2.9105 in
